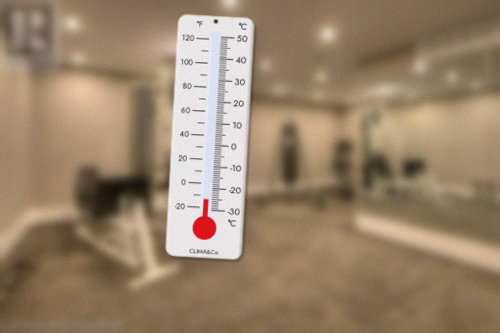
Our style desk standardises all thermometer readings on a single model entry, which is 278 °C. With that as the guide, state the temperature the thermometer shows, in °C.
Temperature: -25 °C
